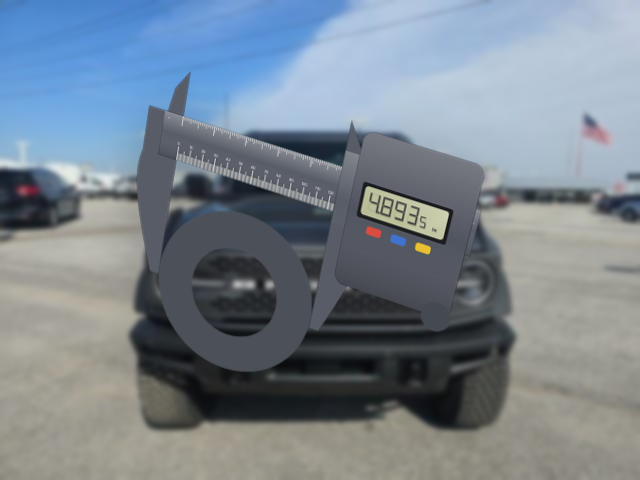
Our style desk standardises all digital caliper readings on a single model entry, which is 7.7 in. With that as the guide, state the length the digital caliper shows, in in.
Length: 4.8935 in
